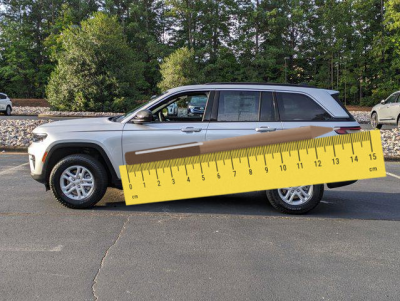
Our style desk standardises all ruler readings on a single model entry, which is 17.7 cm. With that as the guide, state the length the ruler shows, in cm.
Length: 13.5 cm
